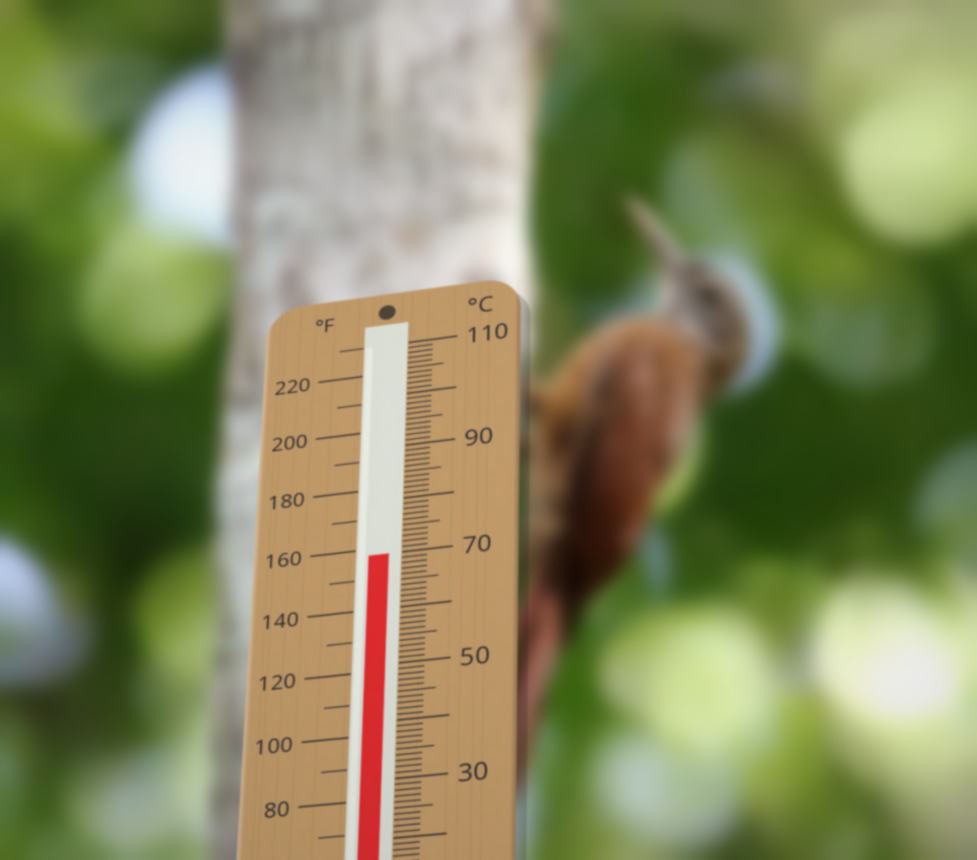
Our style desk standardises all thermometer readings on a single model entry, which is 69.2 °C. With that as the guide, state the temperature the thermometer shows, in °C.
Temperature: 70 °C
